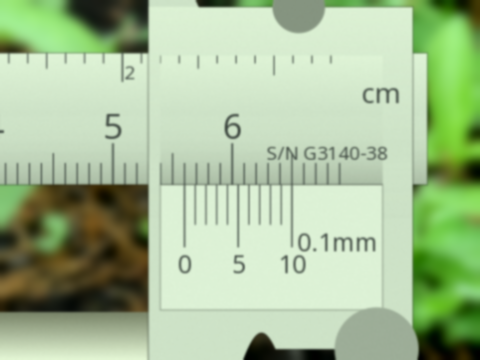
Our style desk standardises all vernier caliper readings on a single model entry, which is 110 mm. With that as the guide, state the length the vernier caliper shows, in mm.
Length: 56.0 mm
